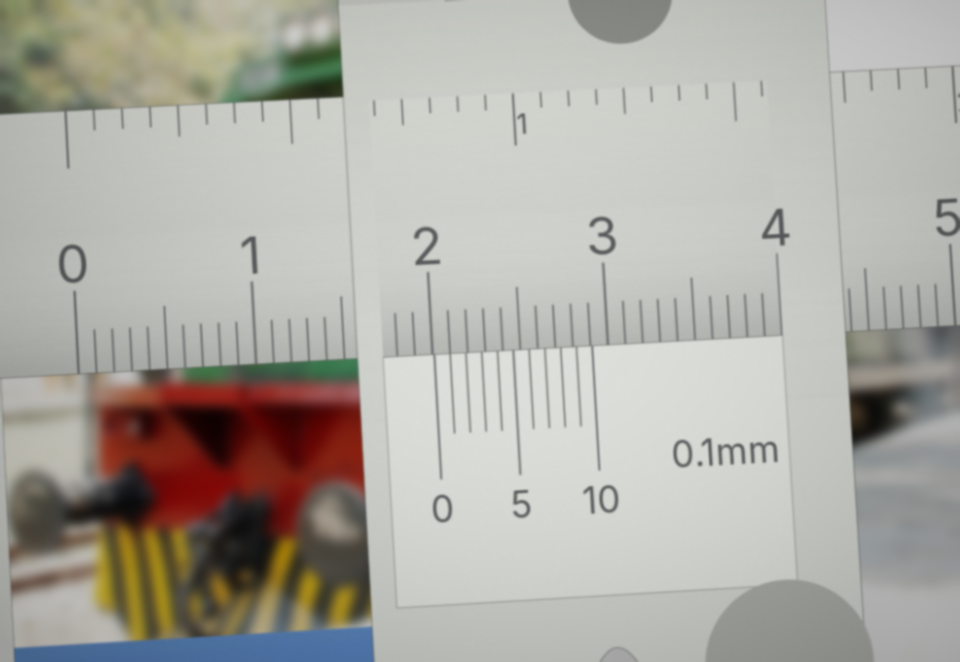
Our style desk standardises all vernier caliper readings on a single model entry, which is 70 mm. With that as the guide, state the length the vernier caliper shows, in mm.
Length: 20.1 mm
